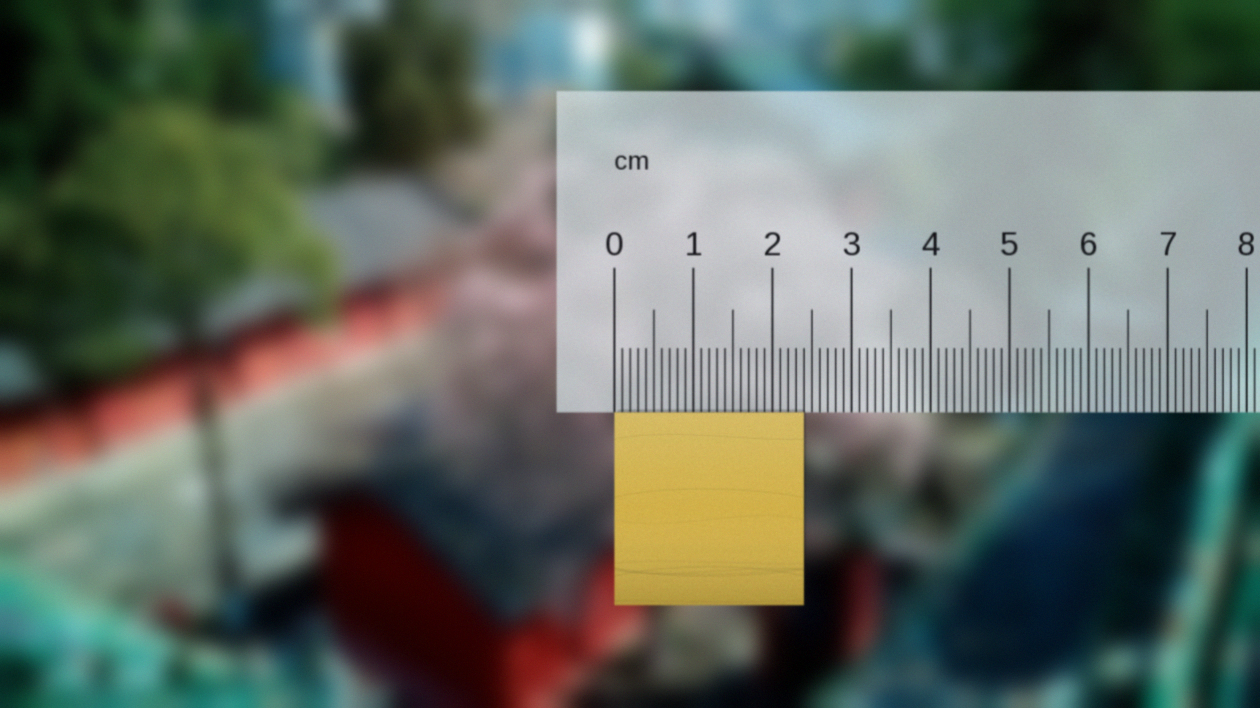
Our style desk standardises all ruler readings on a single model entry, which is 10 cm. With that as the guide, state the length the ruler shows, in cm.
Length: 2.4 cm
